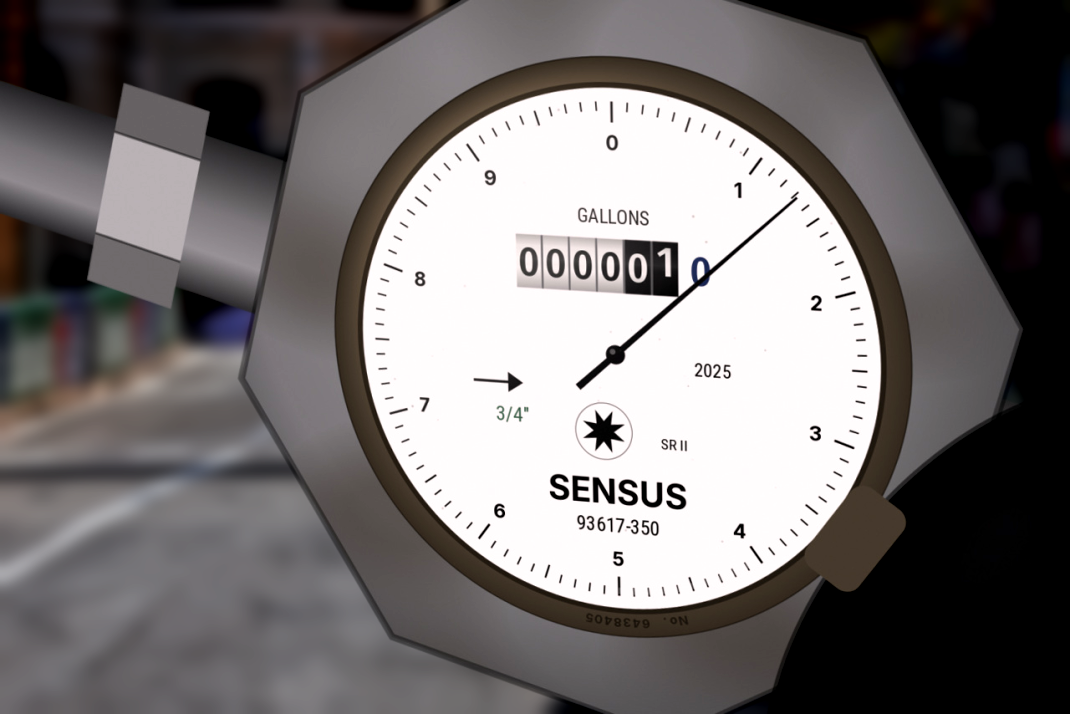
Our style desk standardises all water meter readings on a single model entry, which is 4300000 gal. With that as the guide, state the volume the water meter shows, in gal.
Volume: 11.3 gal
